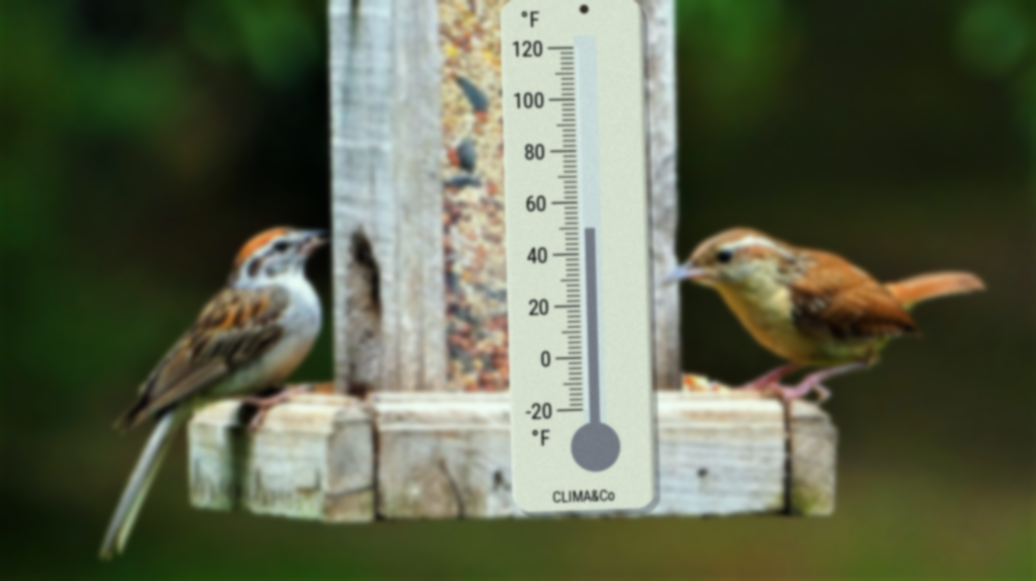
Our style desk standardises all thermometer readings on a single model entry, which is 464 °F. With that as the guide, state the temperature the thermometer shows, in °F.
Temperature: 50 °F
